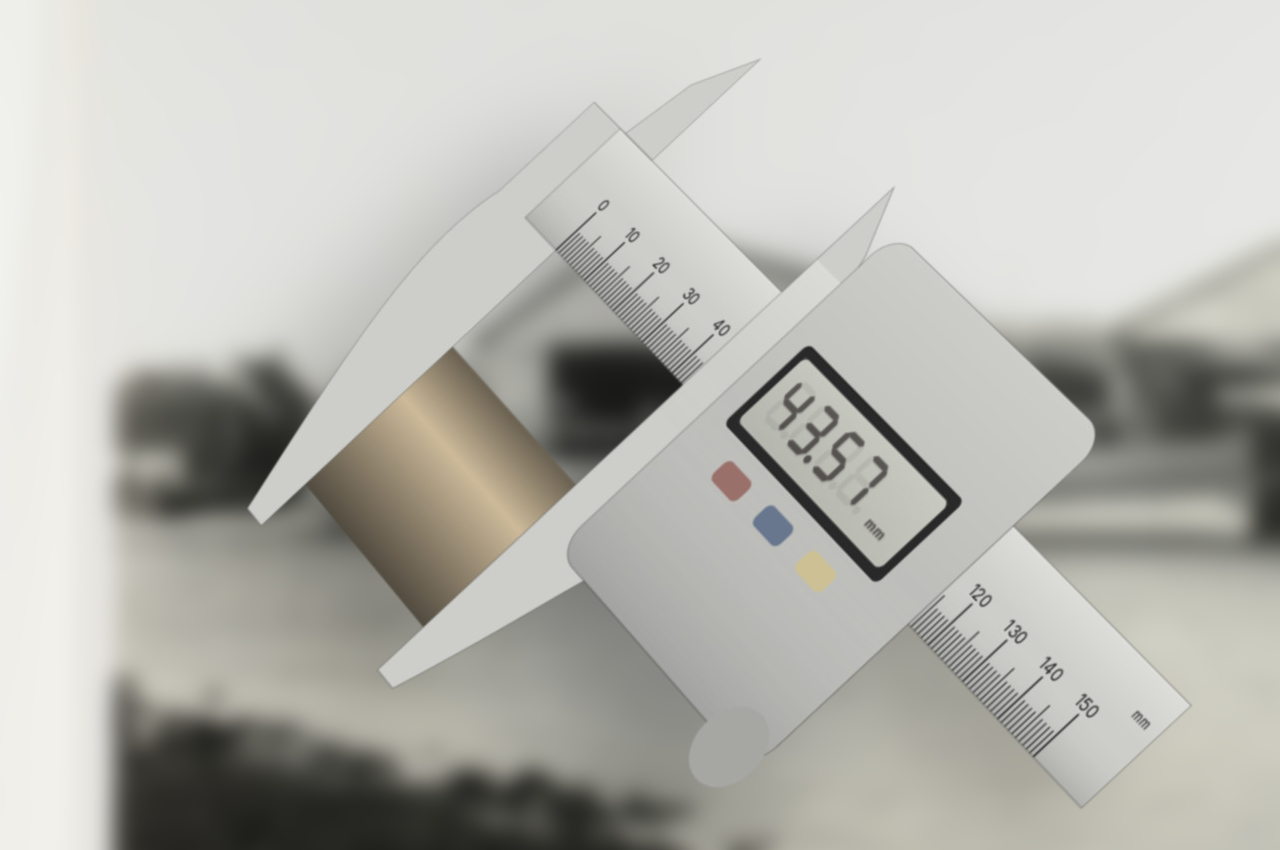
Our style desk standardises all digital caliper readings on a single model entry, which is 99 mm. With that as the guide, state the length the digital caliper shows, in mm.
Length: 43.57 mm
